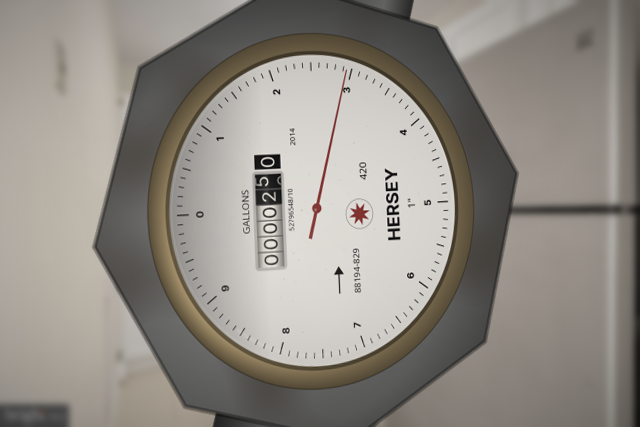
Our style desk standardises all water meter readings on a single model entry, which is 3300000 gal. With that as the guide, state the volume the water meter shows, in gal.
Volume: 252.9 gal
